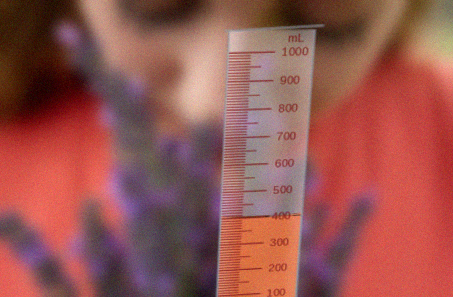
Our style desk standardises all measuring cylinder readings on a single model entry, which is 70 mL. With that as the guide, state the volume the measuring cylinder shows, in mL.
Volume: 400 mL
